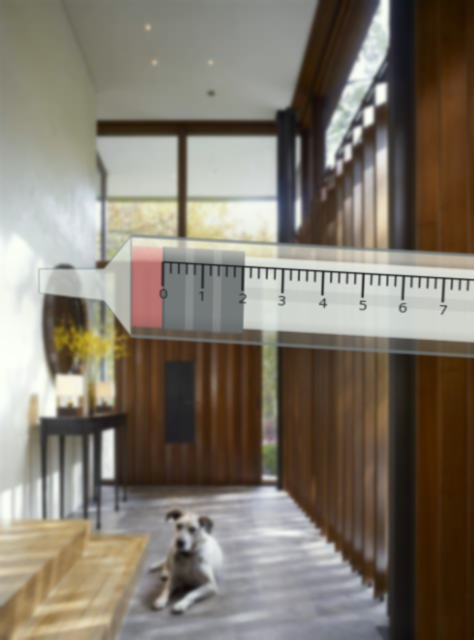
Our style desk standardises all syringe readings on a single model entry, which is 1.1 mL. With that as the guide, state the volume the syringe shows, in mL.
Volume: 0 mL
